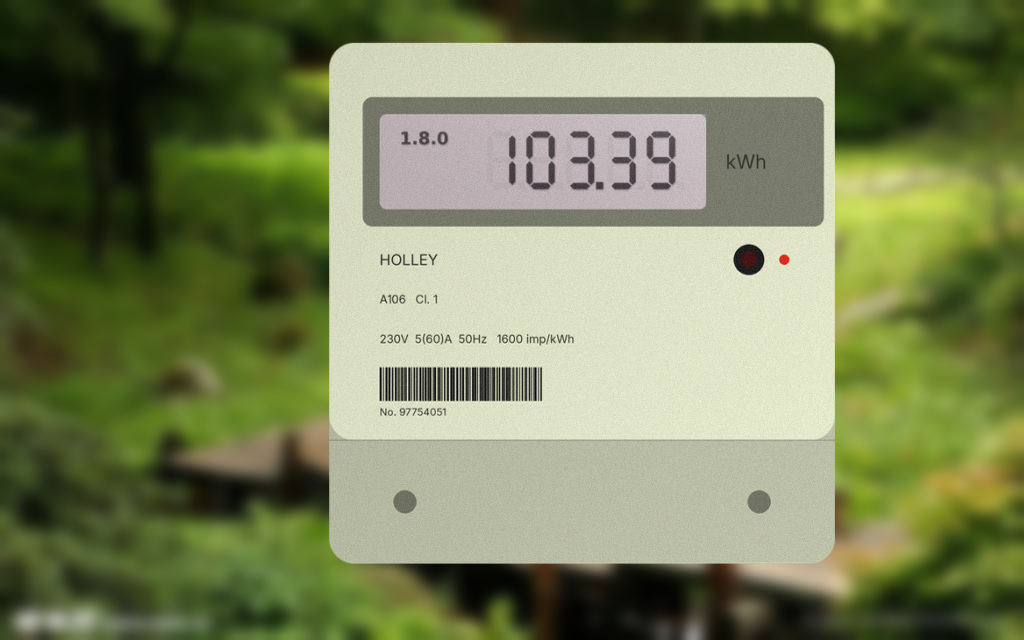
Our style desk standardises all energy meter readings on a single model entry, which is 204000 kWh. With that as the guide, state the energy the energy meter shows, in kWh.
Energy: 103.39 kWh
